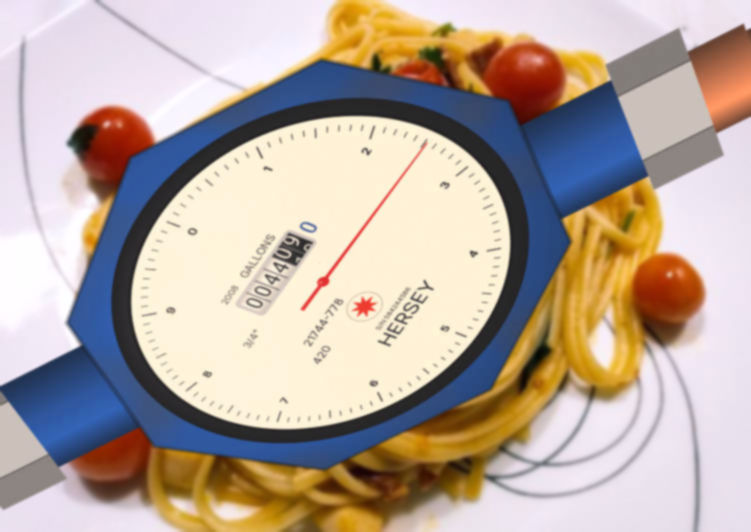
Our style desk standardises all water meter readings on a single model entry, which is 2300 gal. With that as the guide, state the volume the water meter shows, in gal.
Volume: 44092.5 gal
